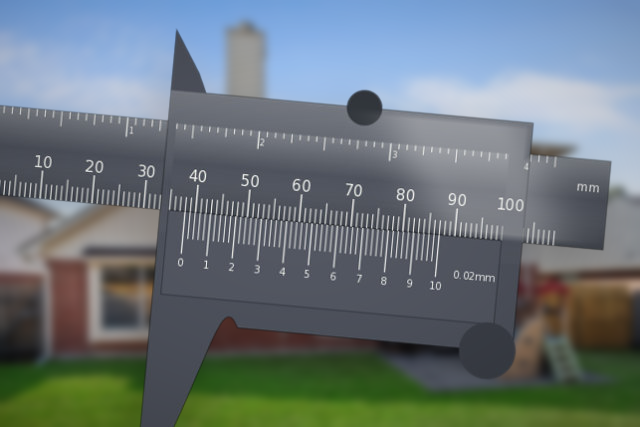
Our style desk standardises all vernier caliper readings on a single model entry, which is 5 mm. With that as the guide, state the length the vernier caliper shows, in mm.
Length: 38.0 mm
